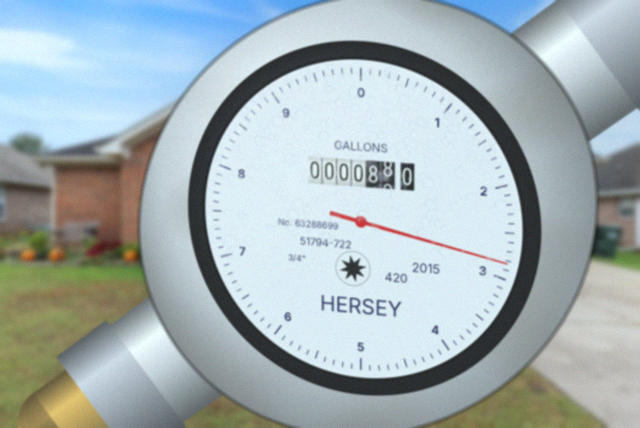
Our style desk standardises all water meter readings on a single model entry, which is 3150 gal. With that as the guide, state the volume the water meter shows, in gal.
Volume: 882.8 gal
